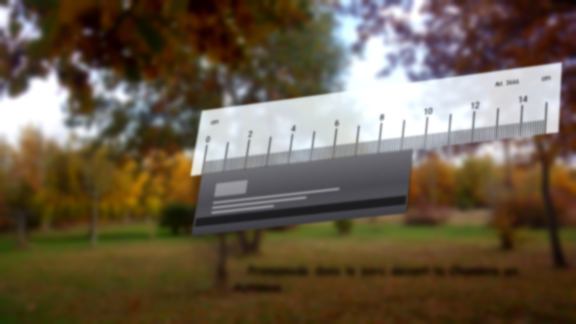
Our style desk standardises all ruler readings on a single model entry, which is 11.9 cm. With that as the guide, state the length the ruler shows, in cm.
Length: 9.5 cm
